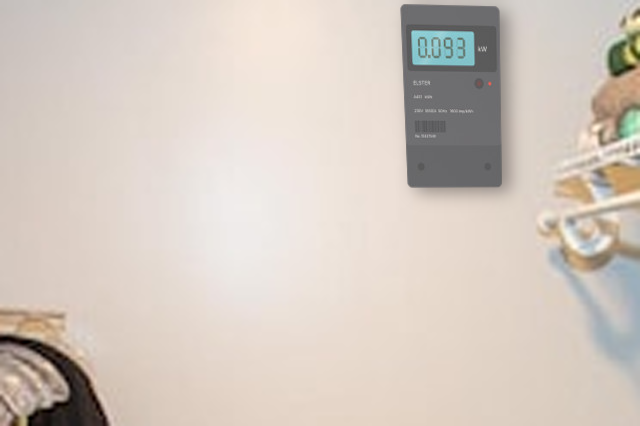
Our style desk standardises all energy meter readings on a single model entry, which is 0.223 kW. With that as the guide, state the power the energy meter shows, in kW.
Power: 0.093 kW
